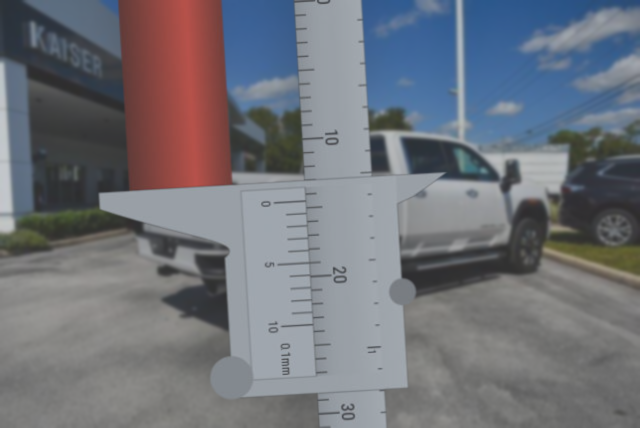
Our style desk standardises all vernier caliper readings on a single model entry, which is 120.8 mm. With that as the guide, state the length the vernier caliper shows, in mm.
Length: 14.5 mm
